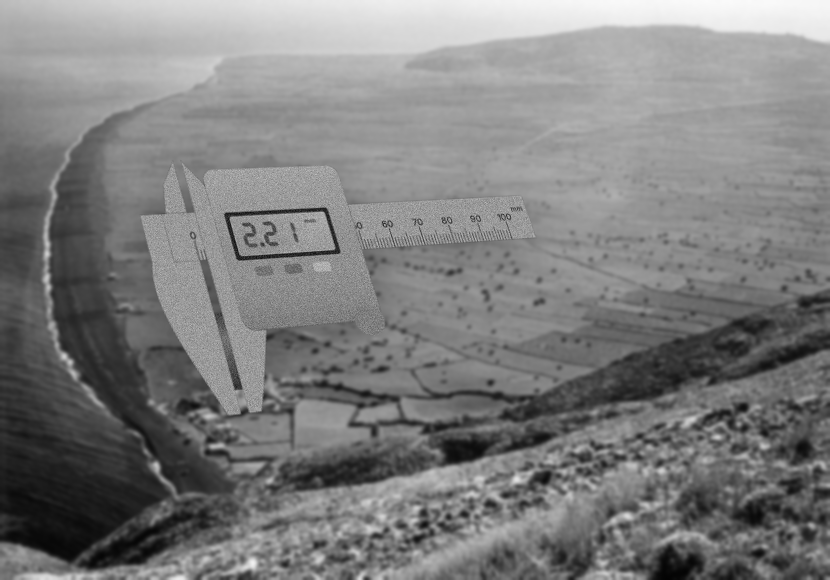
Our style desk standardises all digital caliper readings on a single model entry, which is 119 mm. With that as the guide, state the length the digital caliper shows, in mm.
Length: 2.21 mm
